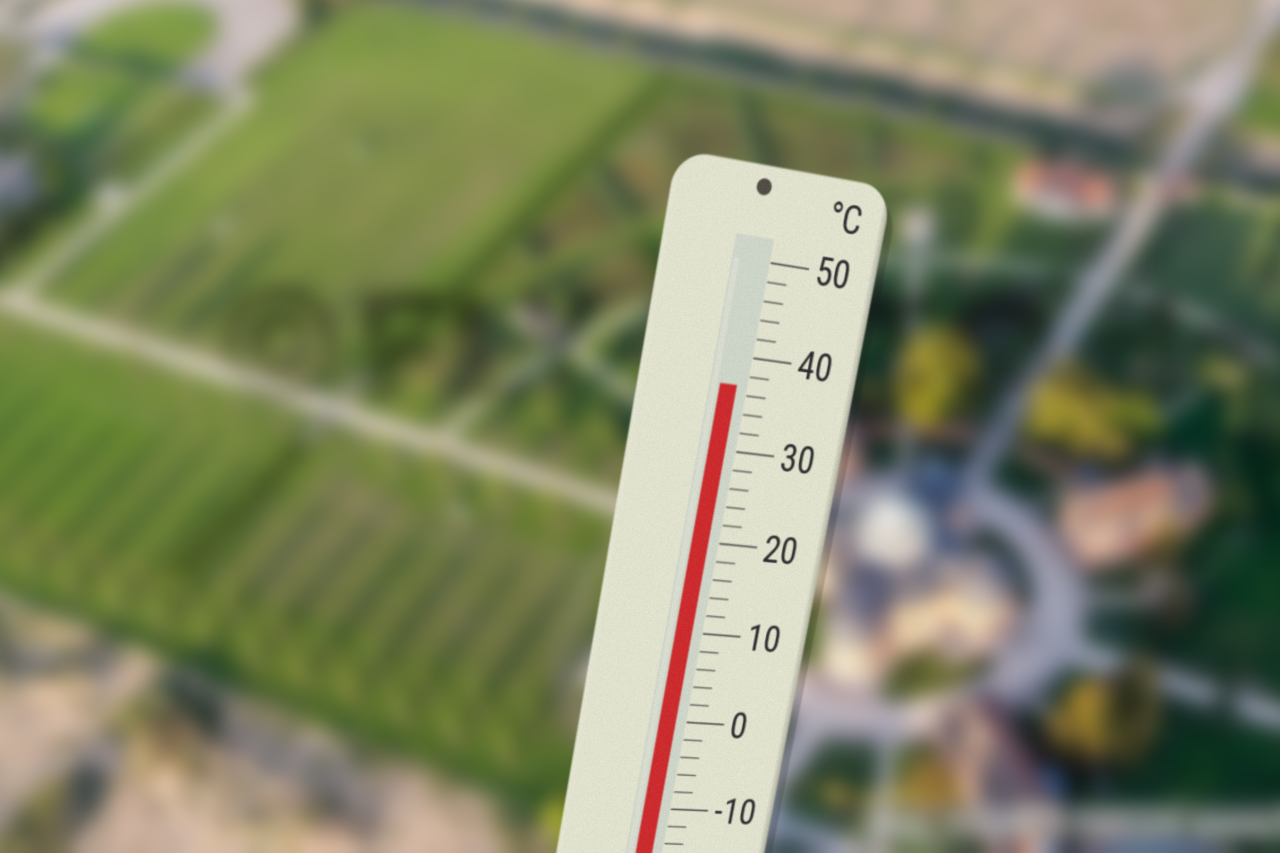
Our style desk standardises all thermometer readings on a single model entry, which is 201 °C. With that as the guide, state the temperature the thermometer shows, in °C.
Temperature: 37 °C
